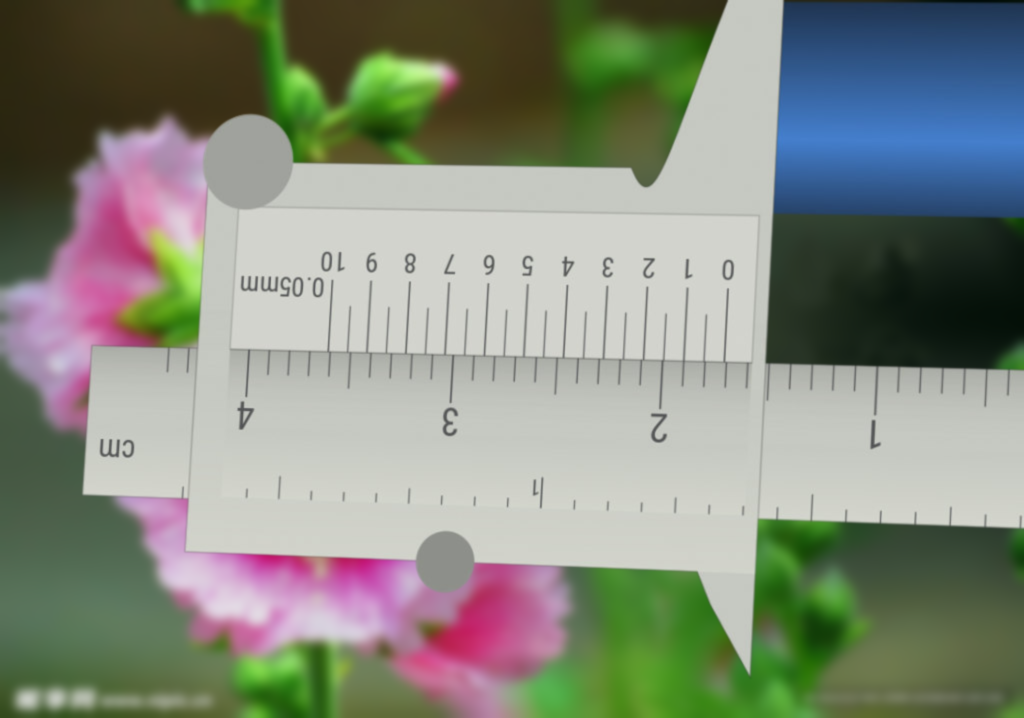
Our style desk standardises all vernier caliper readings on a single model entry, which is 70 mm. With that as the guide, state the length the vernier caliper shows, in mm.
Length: 17.1 mm
